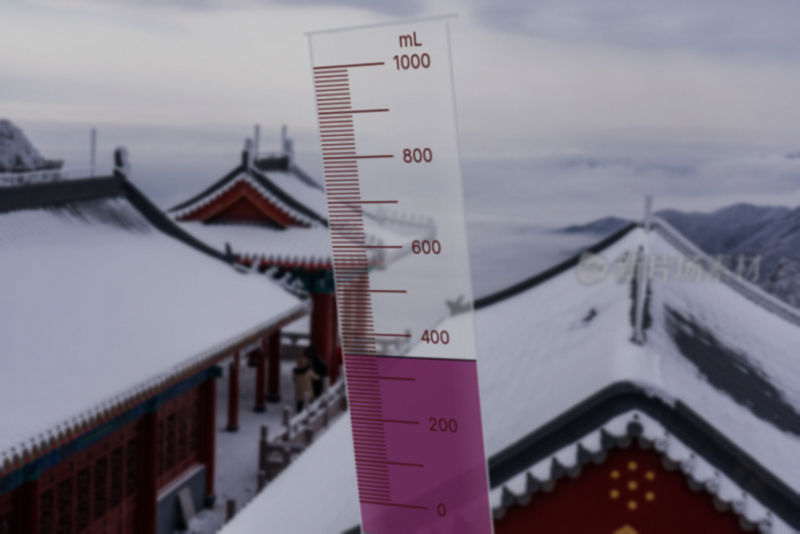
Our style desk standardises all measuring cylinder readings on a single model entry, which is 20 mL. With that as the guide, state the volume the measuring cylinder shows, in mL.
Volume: 350 mL
